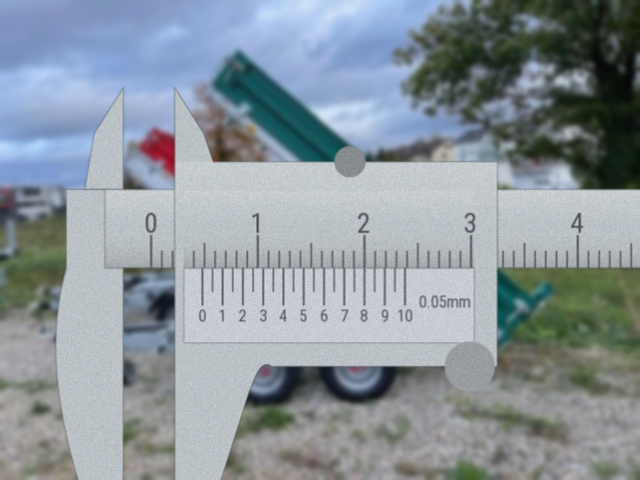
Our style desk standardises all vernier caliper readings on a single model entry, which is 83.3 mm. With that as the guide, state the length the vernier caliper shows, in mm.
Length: 4.8 mm
